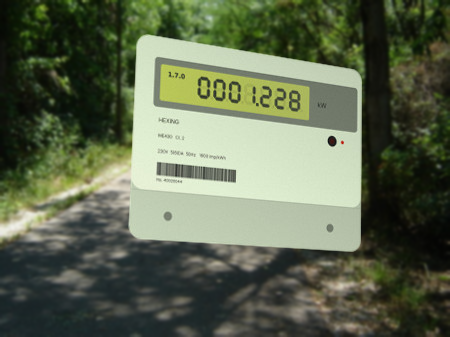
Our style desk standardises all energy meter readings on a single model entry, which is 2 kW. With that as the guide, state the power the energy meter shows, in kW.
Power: 1.228 kW
